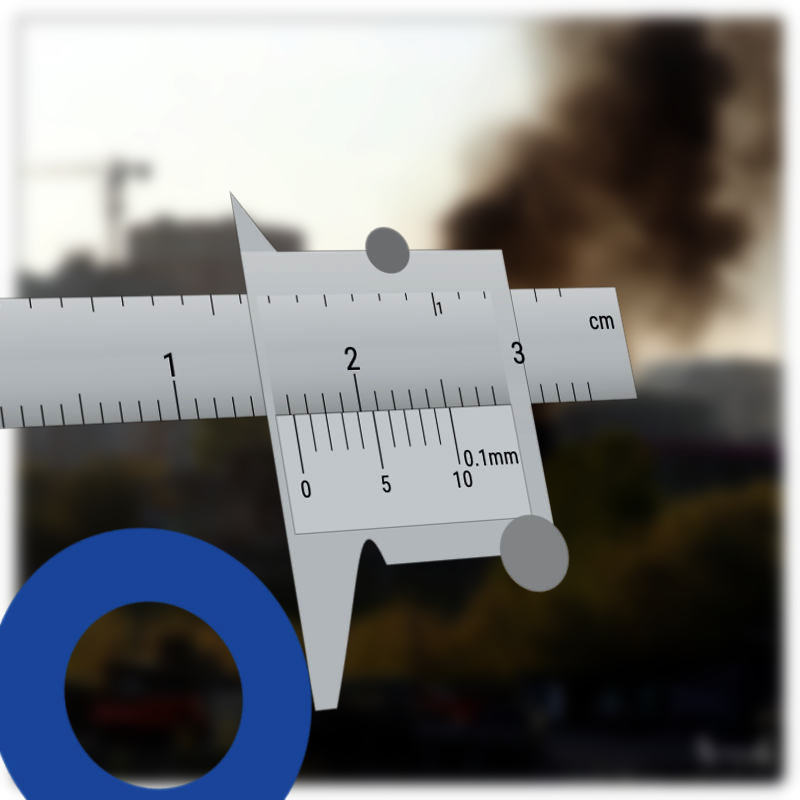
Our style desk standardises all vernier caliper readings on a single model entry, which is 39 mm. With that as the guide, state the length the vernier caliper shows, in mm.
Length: 16.2 mm
